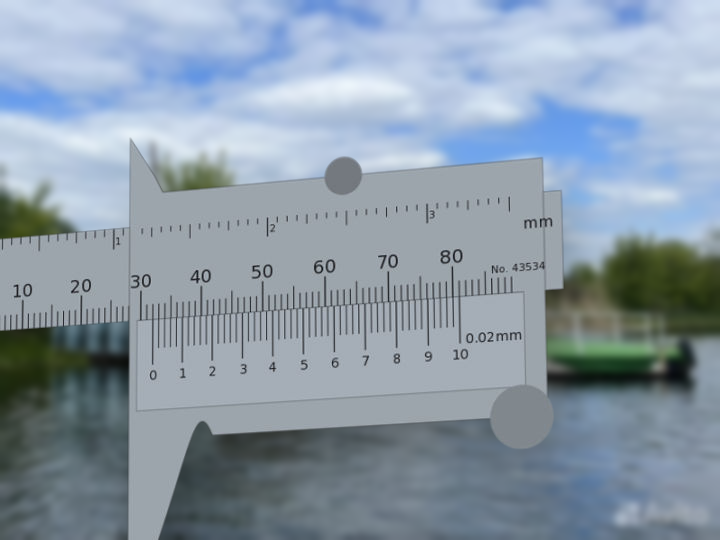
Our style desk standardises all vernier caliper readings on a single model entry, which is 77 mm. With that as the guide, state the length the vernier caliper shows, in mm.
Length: 32.0 mm
